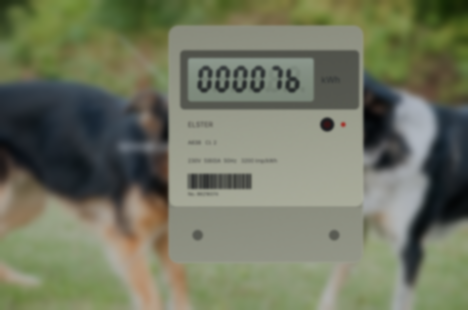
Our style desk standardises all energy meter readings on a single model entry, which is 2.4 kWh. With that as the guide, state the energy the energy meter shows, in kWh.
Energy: 76 kWh
